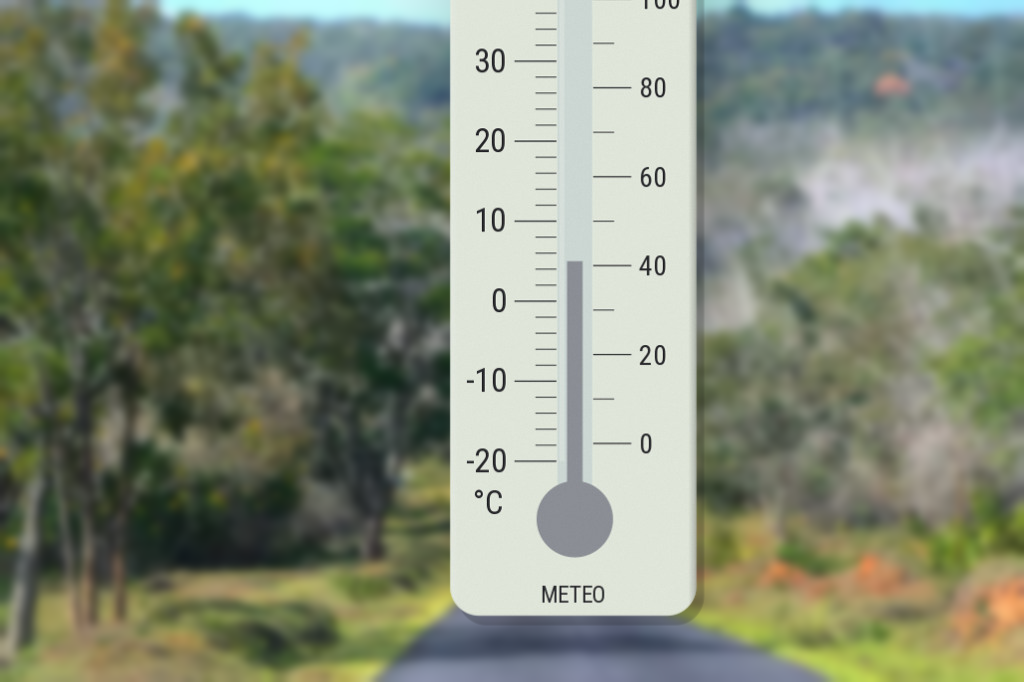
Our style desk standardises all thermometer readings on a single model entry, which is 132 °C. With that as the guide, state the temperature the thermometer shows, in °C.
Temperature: 5 °C
